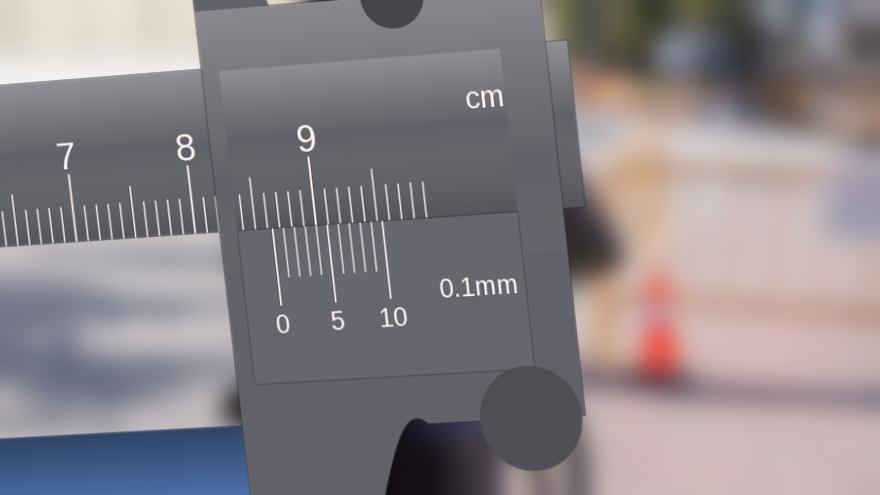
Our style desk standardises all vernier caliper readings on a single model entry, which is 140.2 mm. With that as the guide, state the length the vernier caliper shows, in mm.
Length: 86.4 mm
